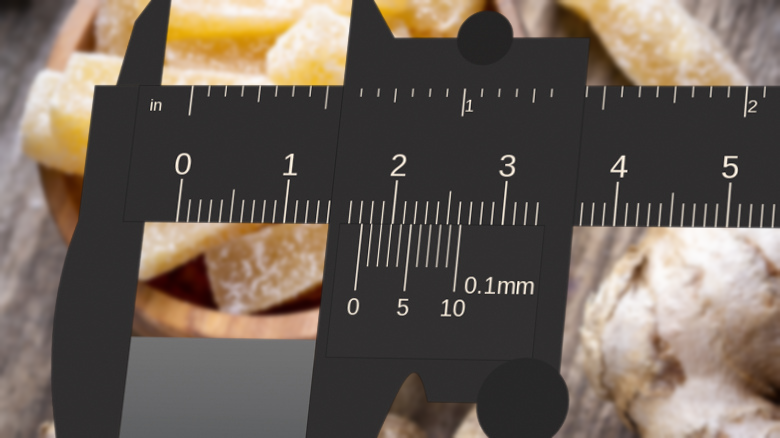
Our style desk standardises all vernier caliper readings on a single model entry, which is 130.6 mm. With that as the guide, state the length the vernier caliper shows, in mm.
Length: 17.2 mm
